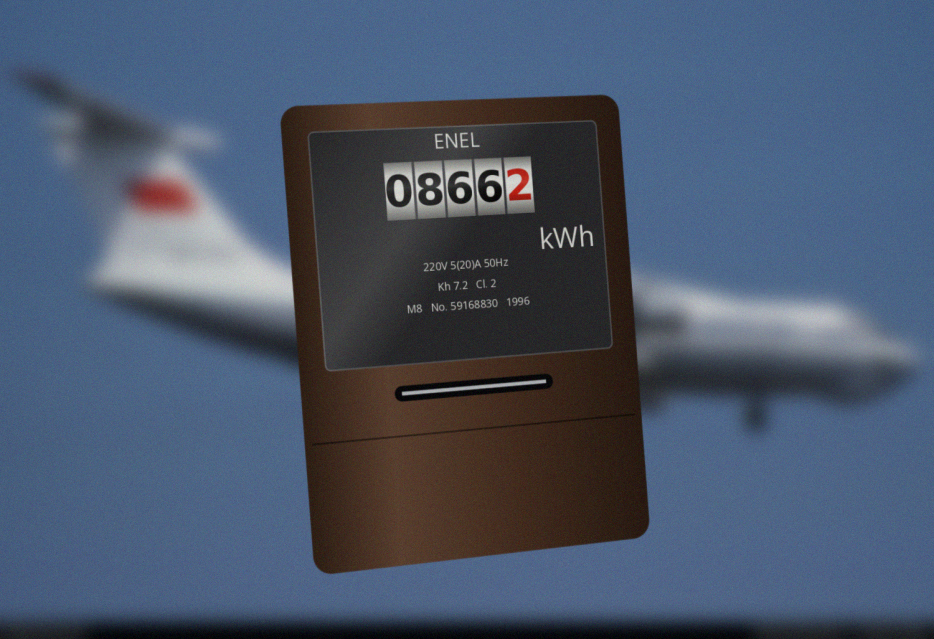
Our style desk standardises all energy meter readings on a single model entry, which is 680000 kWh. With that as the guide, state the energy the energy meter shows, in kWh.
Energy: 866.2 kWh
